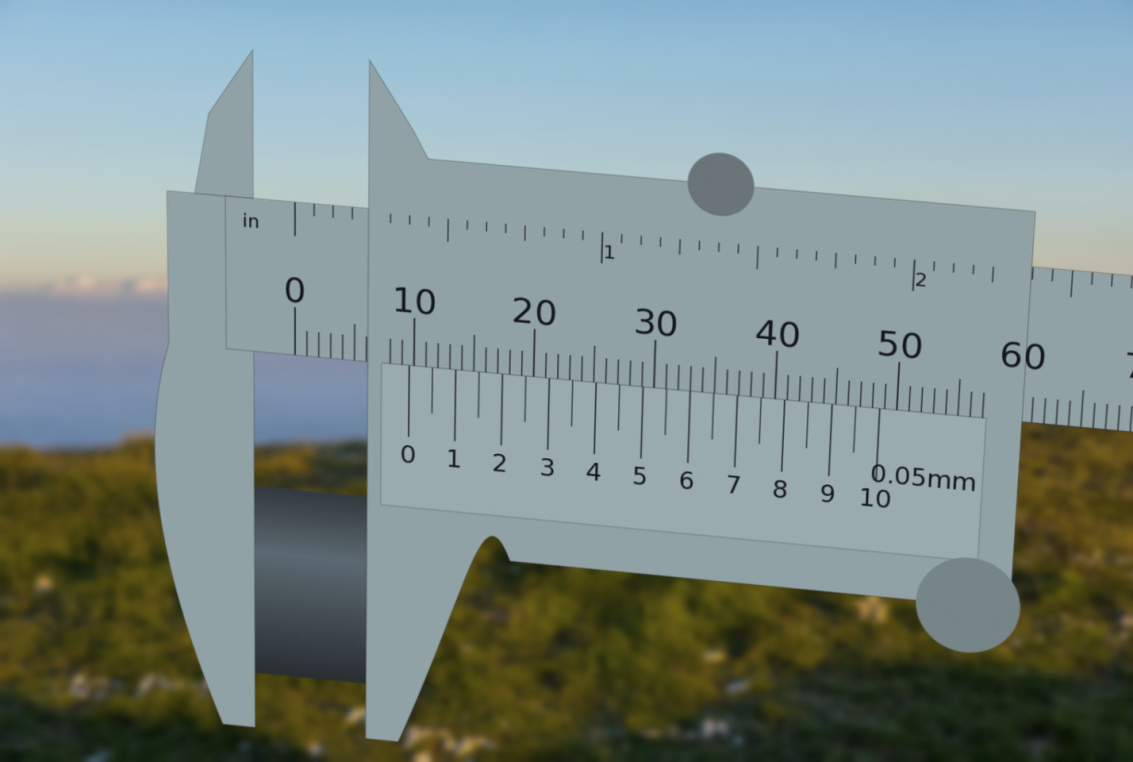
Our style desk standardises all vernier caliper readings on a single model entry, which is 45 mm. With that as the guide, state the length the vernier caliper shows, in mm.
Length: 9.6 mm
